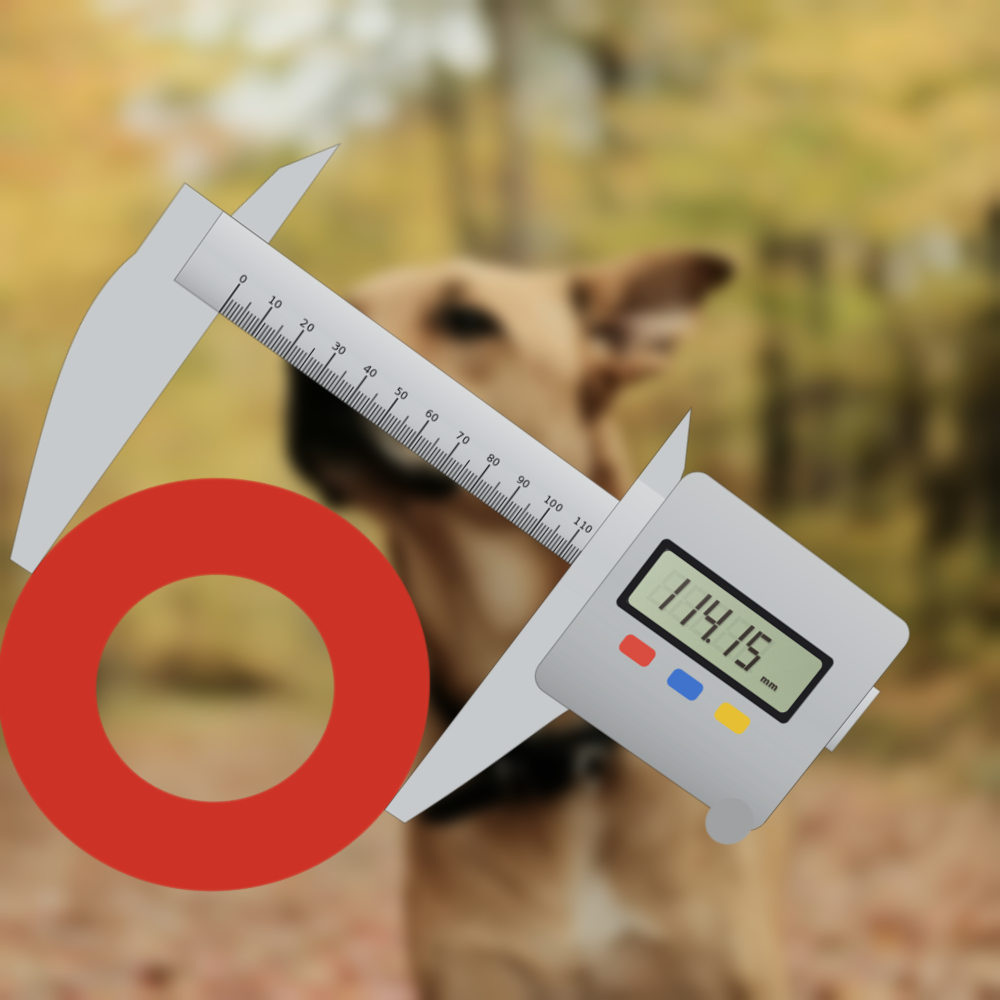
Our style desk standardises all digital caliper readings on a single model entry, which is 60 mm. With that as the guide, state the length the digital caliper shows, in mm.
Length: 114.15 mm
